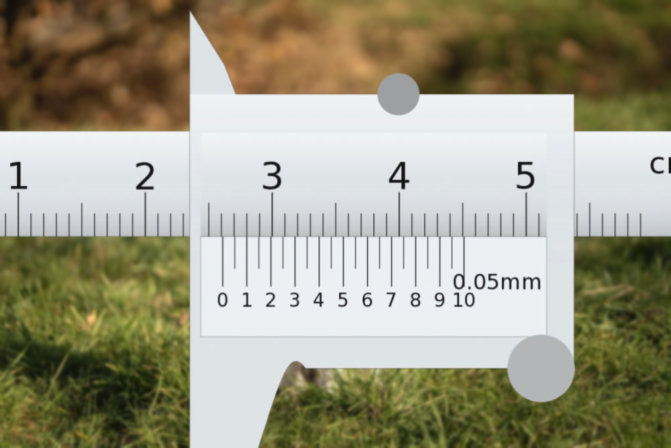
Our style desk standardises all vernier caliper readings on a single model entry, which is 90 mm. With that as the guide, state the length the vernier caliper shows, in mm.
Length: 26.1 mm
